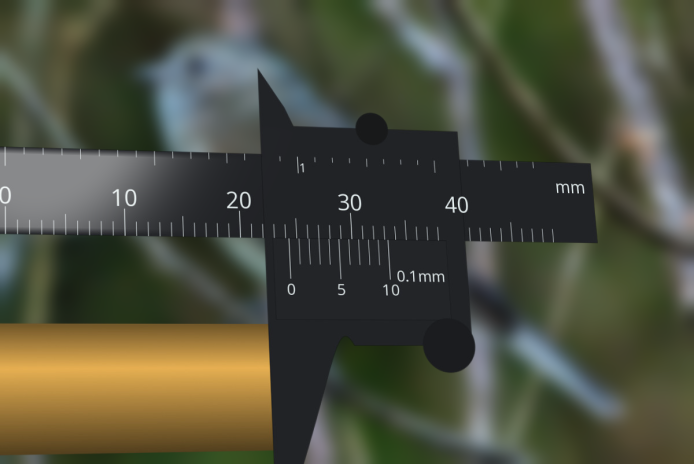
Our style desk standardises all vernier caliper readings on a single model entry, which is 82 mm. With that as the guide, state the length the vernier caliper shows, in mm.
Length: 24.3 mm
